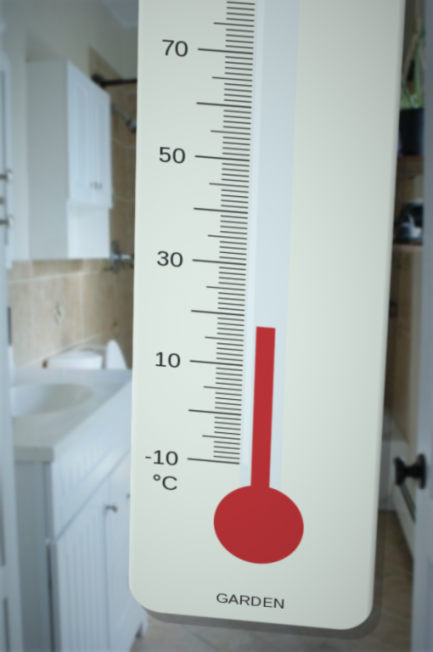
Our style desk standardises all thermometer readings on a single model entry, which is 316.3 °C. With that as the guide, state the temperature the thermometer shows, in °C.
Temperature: 18 °C
